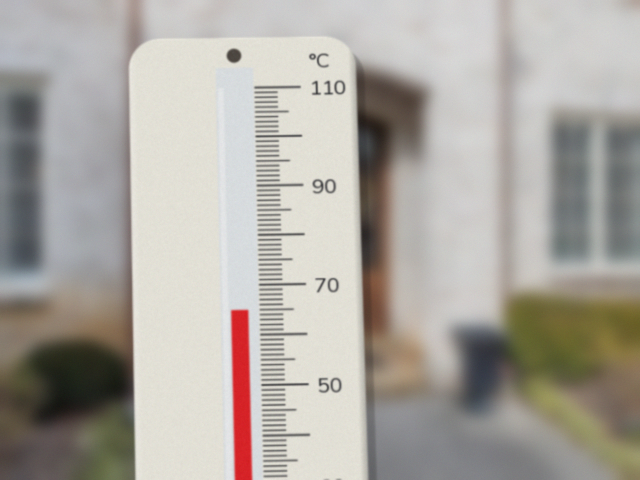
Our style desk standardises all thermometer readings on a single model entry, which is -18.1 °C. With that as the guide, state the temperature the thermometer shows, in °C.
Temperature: 65 °C
